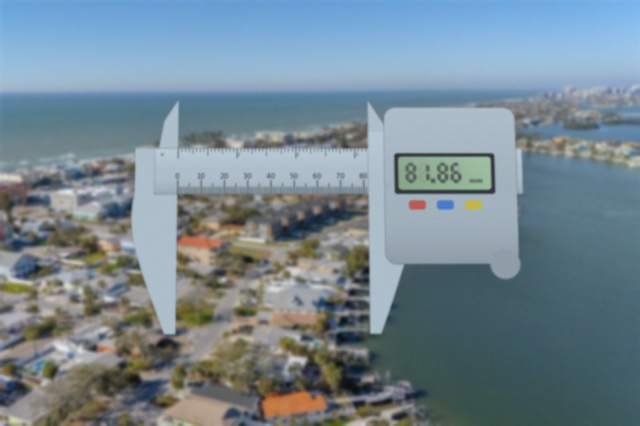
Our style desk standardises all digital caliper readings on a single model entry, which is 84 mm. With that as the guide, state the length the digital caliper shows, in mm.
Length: 81.86 mm
